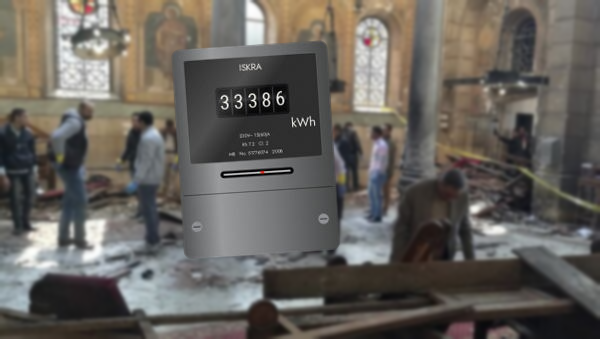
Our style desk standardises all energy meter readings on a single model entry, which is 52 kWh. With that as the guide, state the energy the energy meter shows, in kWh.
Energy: 33386 kWh
